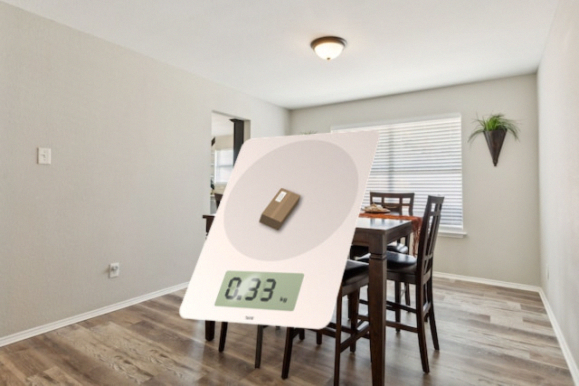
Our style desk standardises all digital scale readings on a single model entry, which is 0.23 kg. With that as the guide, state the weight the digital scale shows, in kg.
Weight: 0.33 kg
